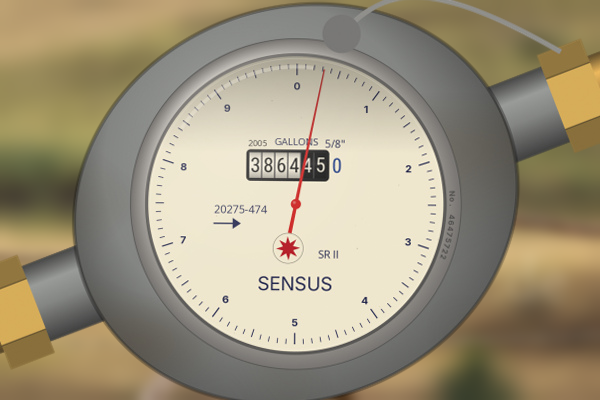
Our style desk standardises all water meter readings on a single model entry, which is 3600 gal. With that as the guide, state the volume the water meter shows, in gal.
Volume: 3864450.3 gal
